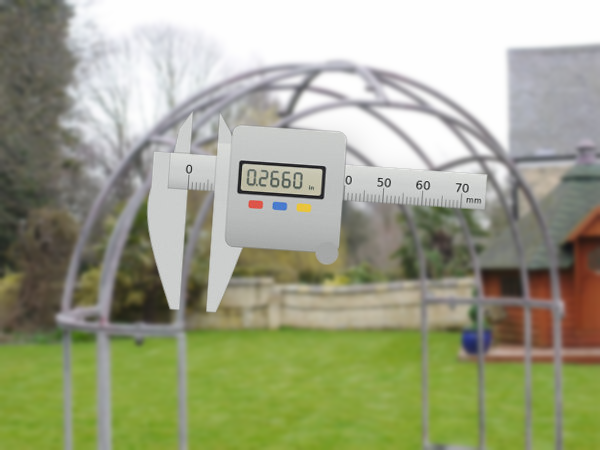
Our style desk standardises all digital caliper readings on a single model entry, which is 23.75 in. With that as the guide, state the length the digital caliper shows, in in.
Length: 0.2660 in
